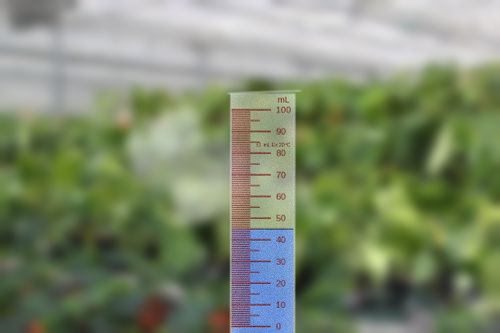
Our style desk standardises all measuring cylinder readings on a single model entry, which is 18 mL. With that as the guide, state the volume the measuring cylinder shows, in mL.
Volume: 45 mL
